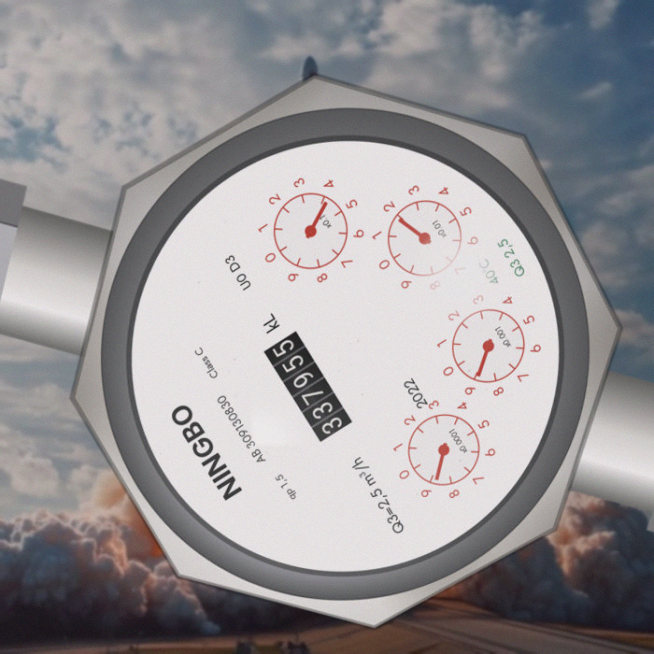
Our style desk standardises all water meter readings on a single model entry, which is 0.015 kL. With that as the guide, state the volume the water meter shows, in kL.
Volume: 337955.4188 kL
